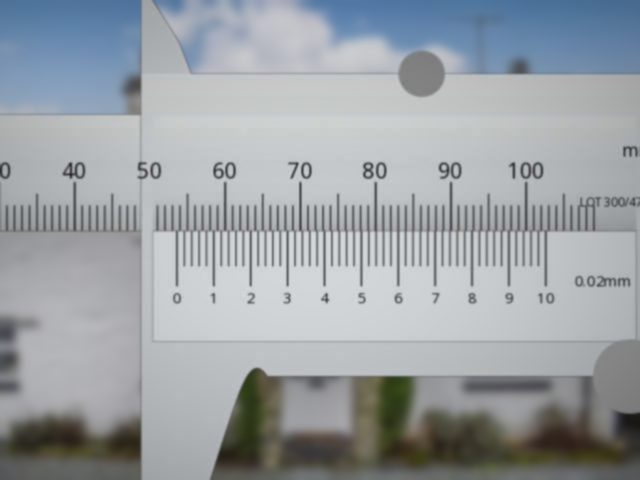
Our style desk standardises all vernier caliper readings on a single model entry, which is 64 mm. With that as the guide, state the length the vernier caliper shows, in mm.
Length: 53.6 mm
